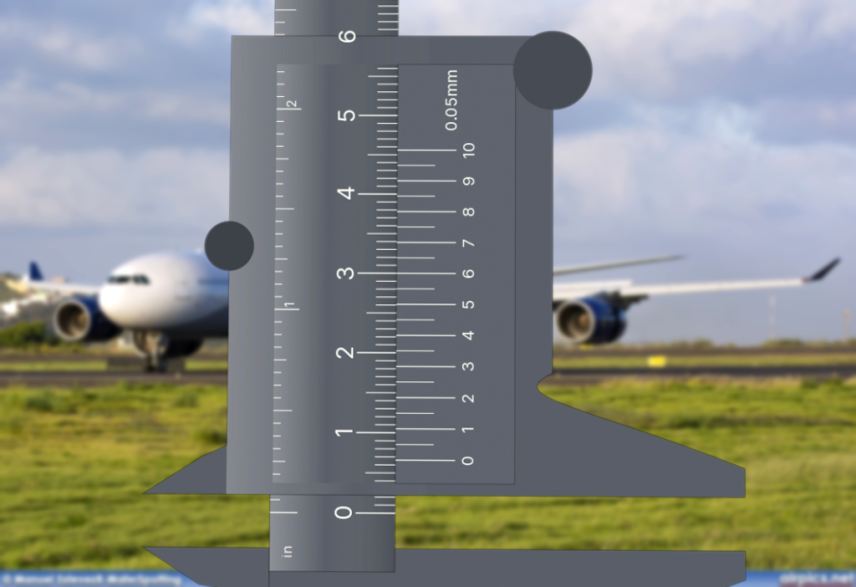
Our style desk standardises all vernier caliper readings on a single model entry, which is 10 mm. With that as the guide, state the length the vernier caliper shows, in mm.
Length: 6.6 mm
